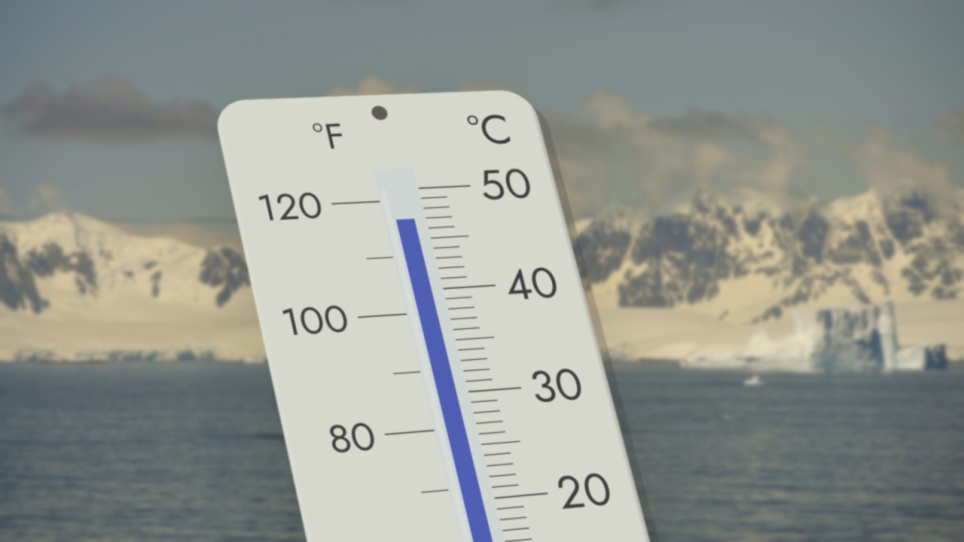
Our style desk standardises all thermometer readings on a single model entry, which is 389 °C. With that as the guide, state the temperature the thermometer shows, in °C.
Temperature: 47 °C
